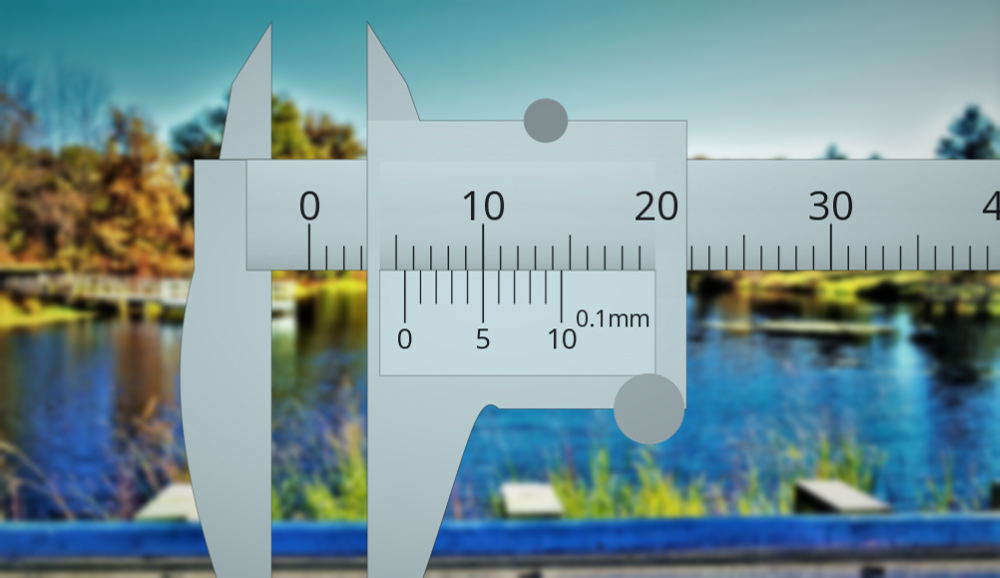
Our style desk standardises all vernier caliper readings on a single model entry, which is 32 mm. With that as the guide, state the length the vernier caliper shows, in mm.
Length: 5.5 mm
